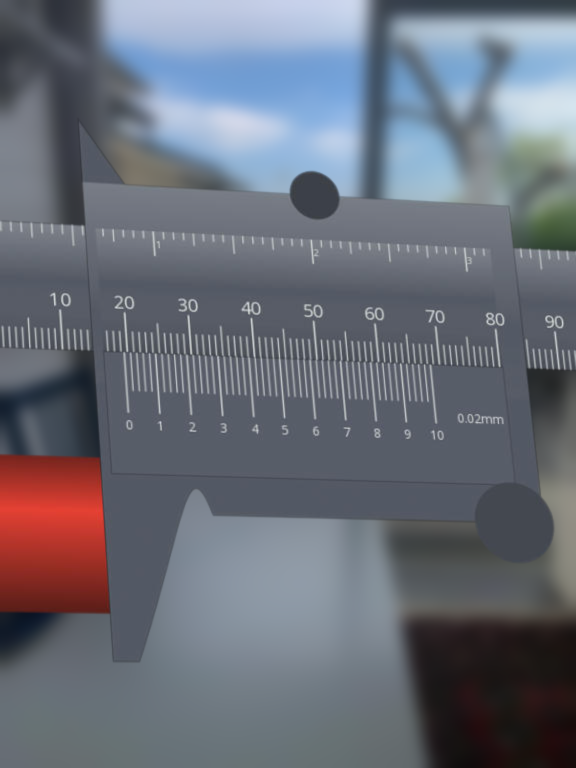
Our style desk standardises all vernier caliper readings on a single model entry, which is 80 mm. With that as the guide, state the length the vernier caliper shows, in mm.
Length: 19.5 mm
